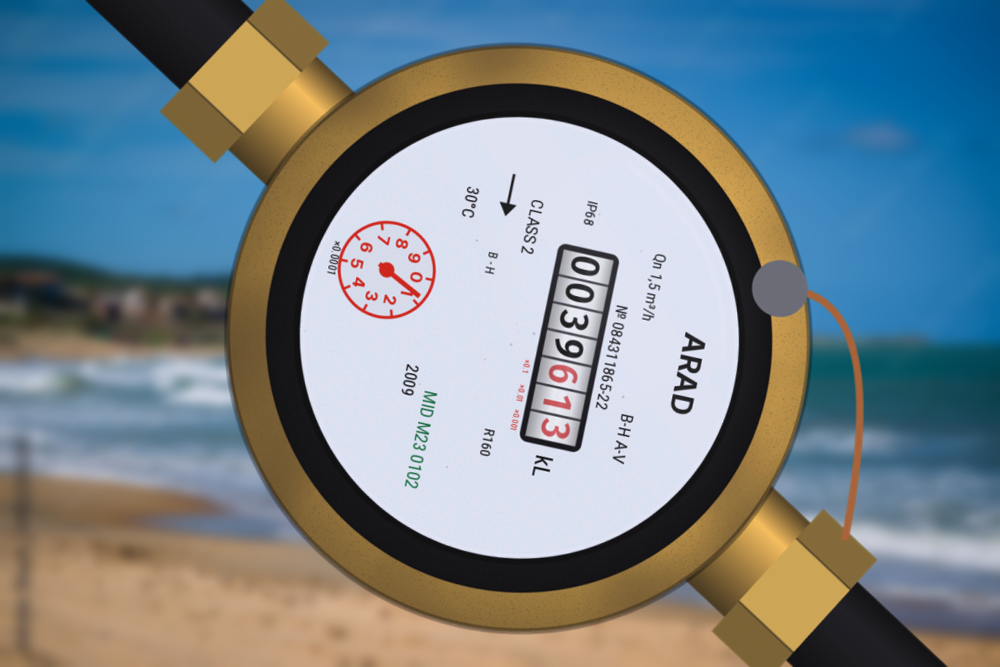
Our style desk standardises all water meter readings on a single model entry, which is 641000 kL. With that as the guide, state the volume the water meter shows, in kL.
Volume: 39.6130 kL
